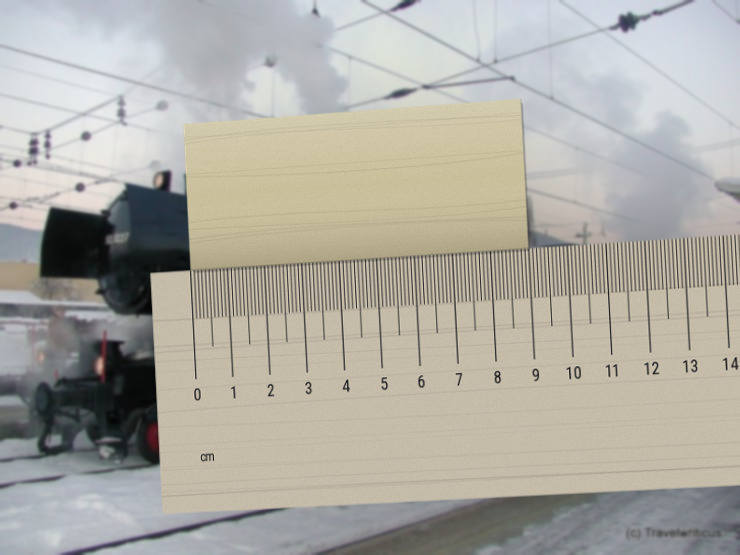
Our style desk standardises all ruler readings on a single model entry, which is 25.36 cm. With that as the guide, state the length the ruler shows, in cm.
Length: 9 cm
